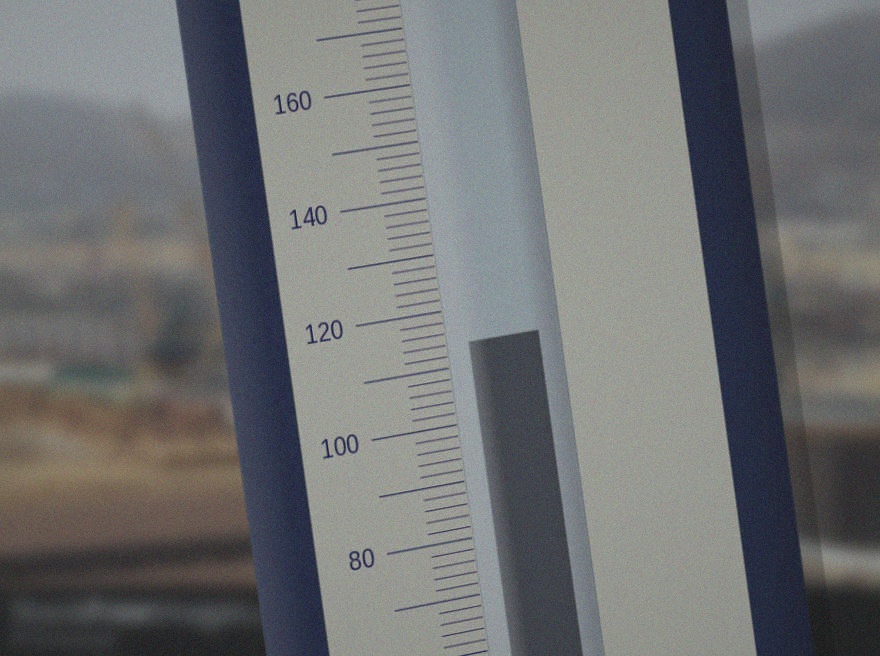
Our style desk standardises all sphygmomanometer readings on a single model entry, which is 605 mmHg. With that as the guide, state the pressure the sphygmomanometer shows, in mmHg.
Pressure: 114 mmHg
